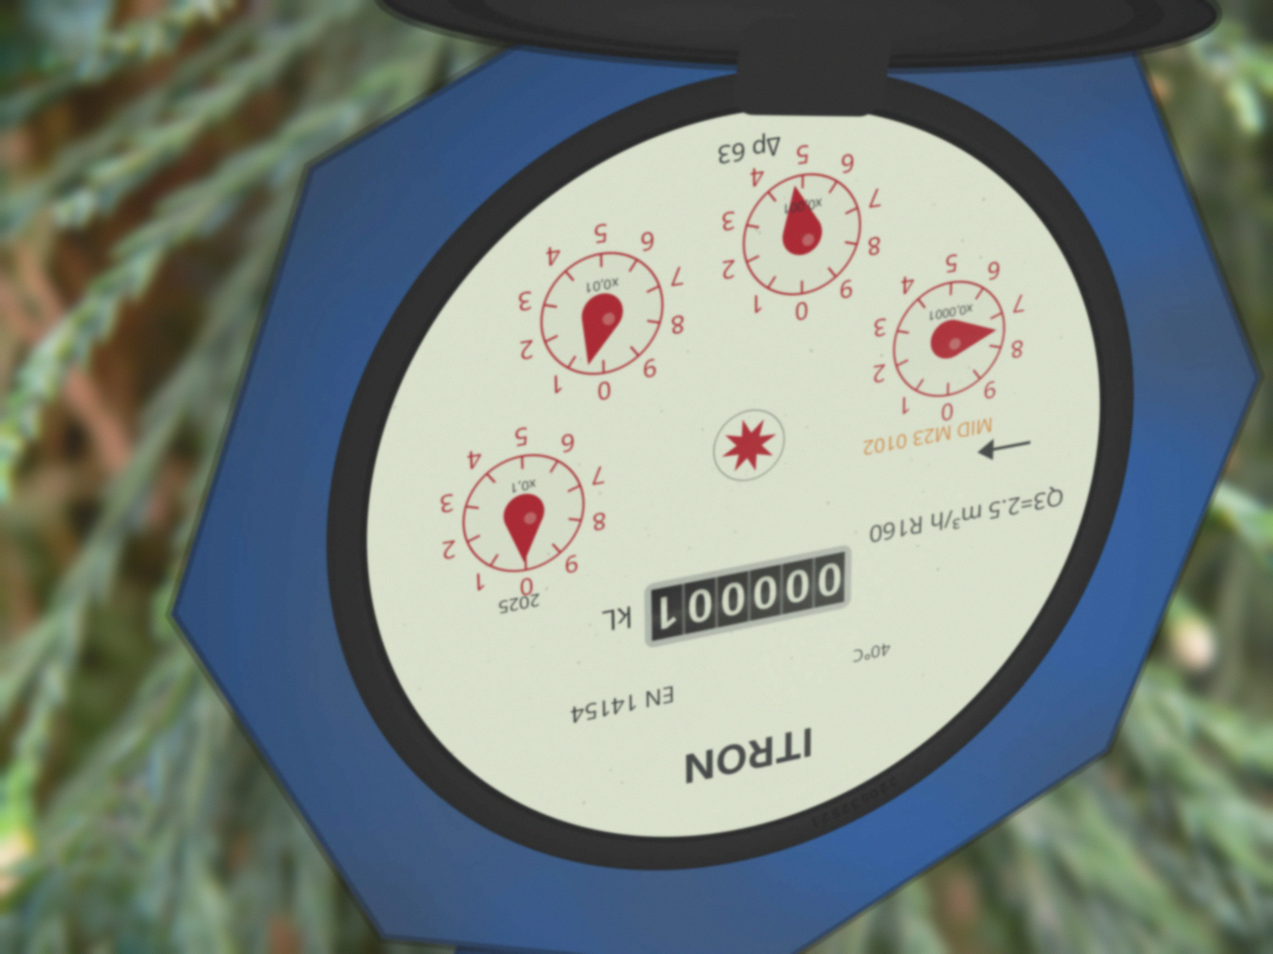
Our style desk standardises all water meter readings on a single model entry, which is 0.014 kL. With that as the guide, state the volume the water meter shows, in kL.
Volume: 1.0047 kL
